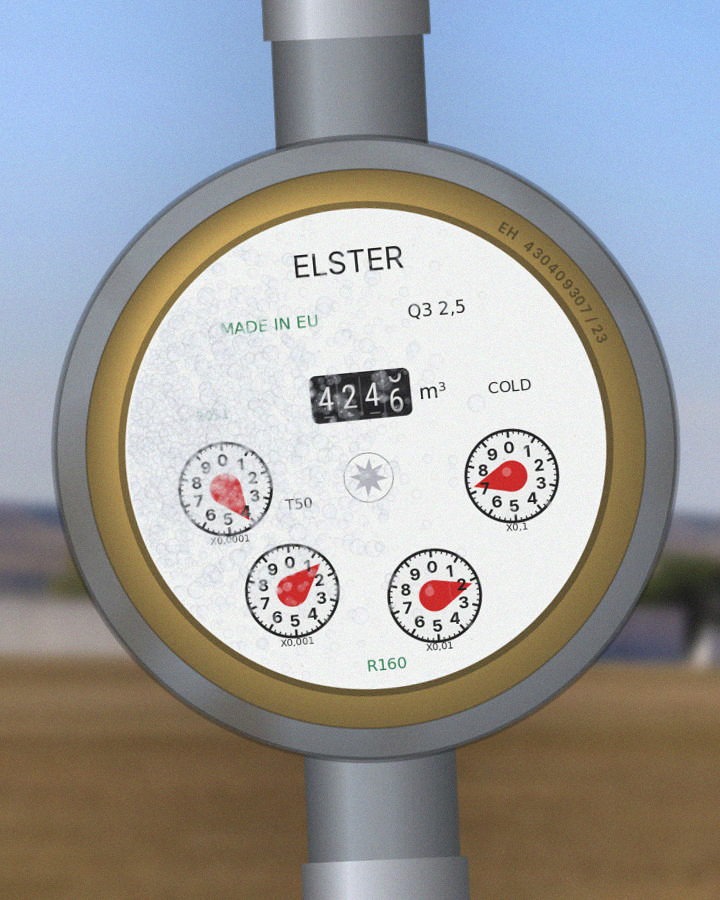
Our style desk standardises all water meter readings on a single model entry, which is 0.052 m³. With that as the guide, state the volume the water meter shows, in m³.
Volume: 4245.7214 m³
